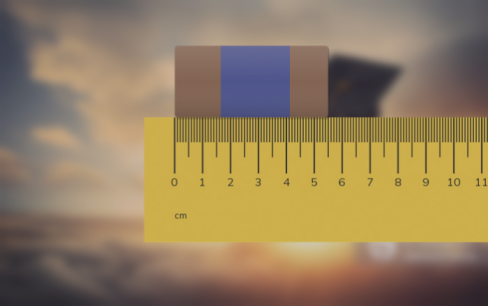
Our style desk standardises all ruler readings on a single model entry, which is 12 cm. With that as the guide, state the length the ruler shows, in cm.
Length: 5.5 cm
